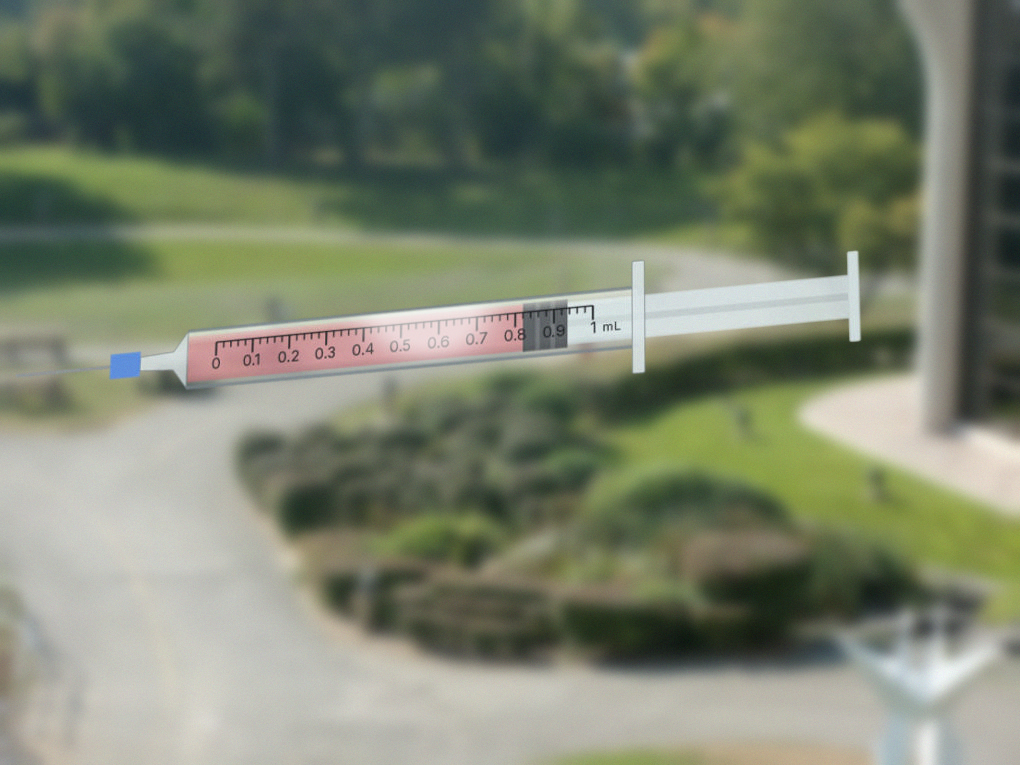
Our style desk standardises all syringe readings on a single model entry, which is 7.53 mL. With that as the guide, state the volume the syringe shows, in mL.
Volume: 0.82 mL
